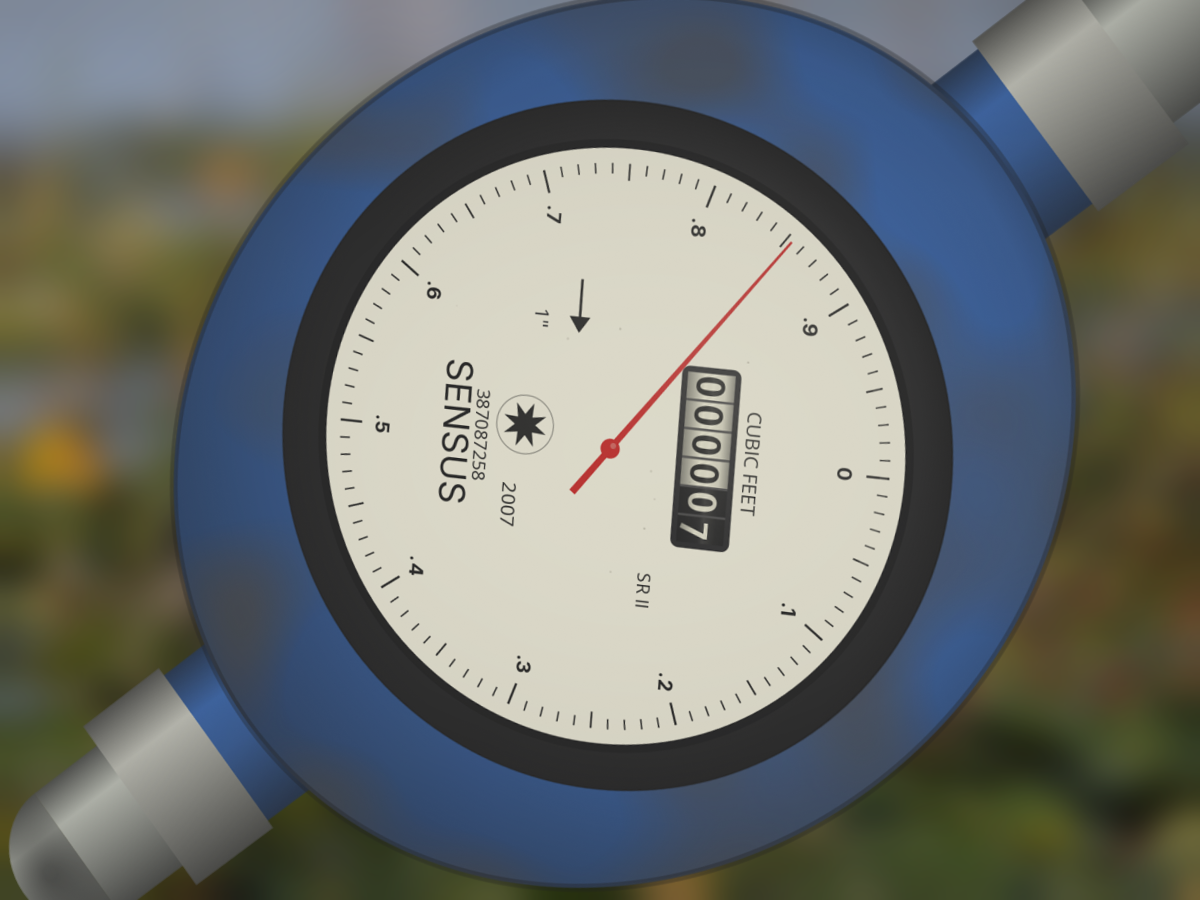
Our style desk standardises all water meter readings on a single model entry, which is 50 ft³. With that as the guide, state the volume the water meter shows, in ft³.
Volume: 6.85 ft³
